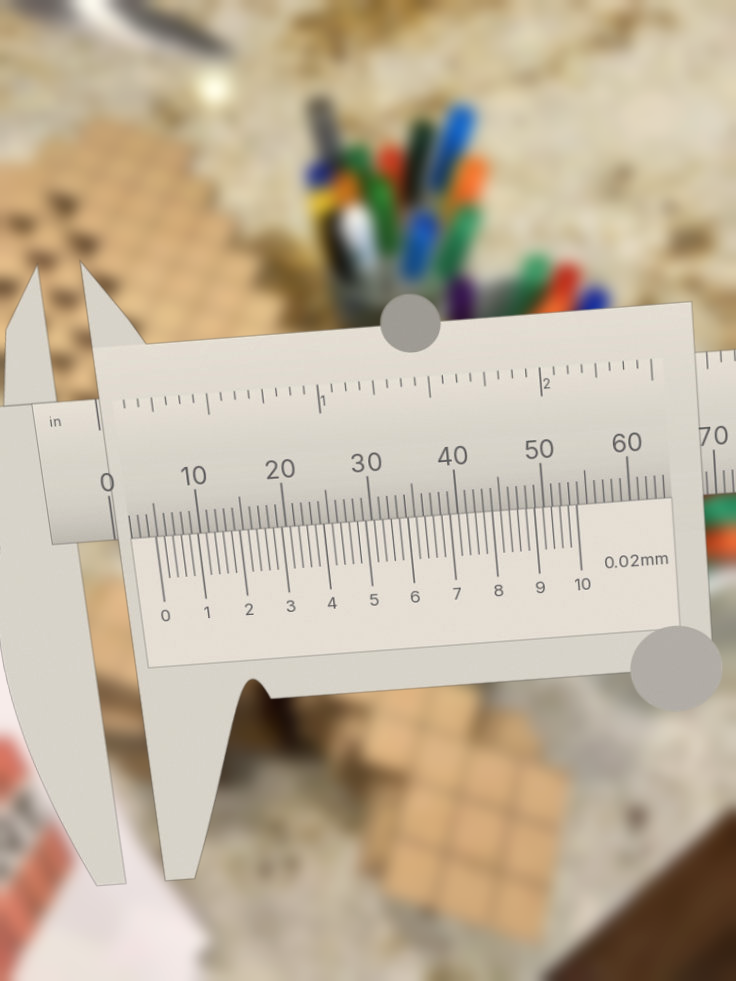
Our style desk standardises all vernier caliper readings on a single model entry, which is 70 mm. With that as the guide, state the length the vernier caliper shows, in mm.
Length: 4.8 mm
